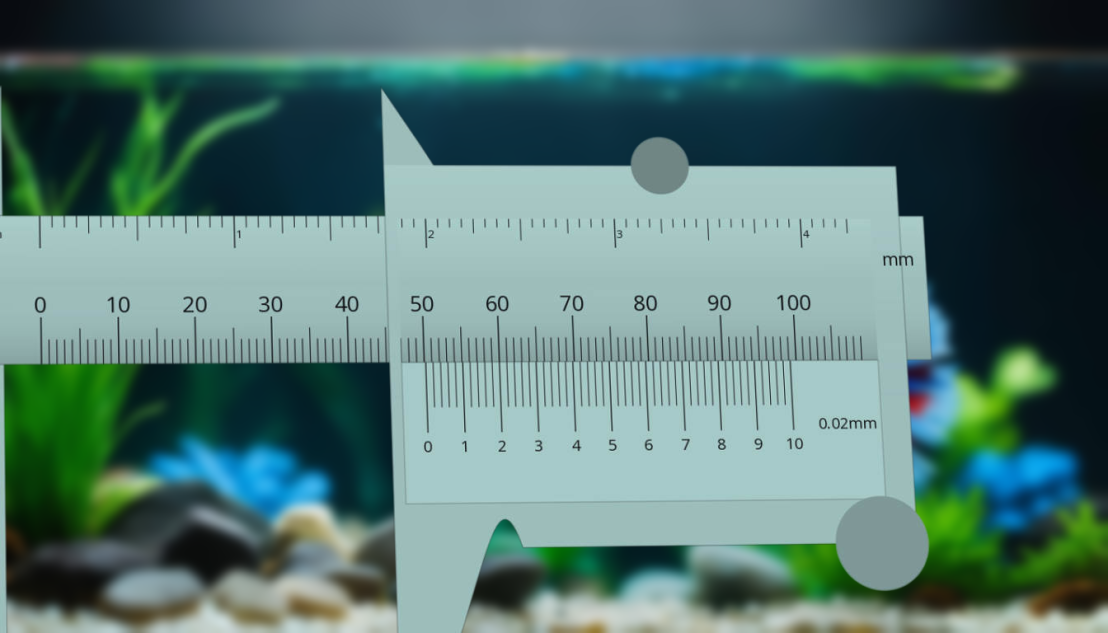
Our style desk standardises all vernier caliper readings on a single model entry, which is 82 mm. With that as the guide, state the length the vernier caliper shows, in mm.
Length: 50.2 mm
